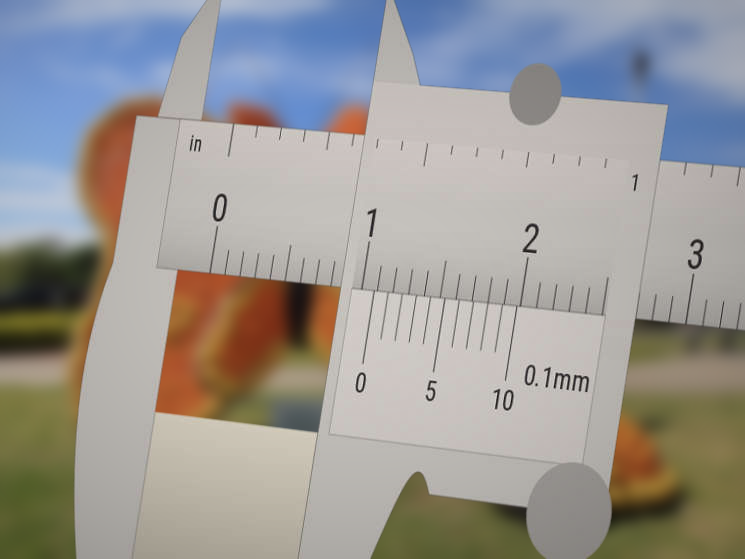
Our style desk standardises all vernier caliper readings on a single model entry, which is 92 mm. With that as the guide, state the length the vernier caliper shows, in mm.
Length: 10.8 mm
